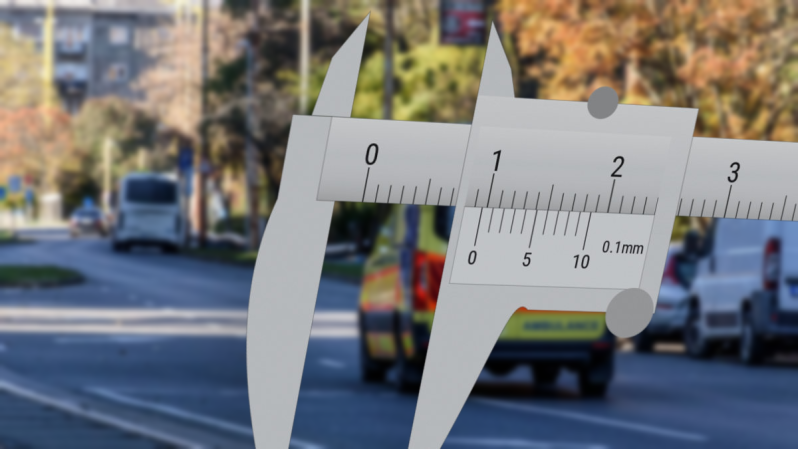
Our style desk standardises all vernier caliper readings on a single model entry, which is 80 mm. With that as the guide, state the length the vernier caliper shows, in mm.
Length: 9.6 mm
